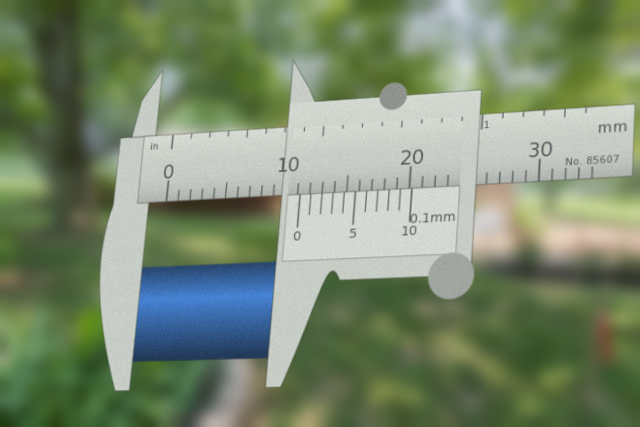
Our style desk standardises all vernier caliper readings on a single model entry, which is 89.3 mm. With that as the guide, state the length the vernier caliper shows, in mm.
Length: 11.2 mm
